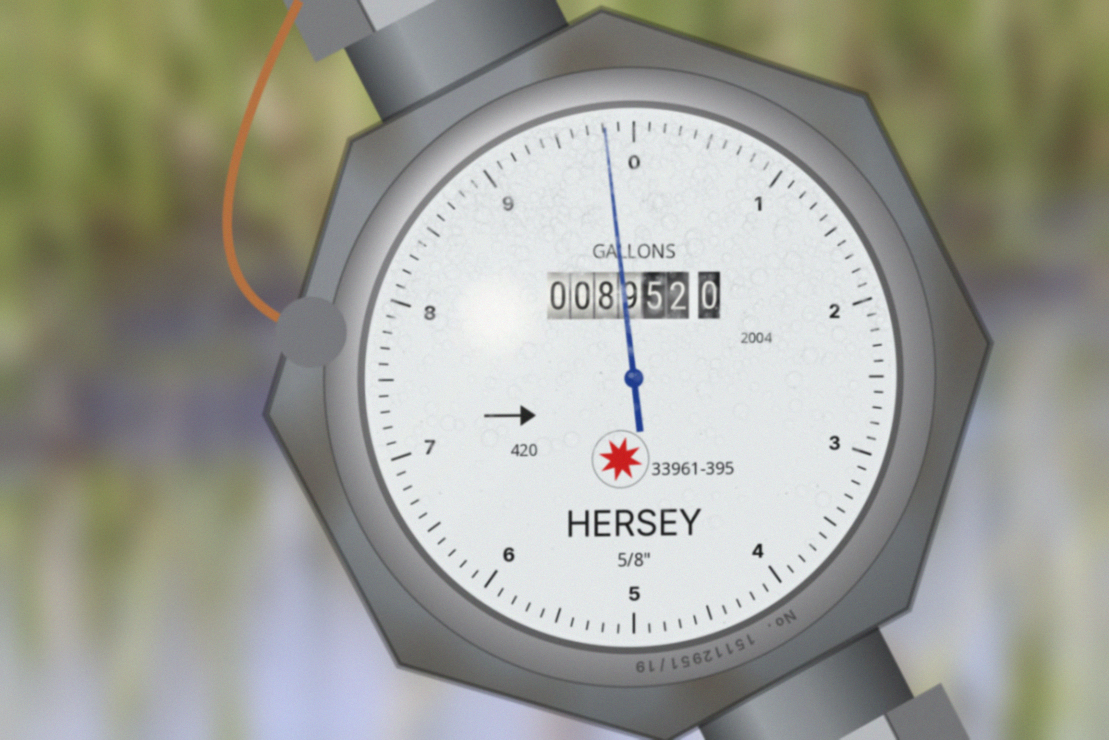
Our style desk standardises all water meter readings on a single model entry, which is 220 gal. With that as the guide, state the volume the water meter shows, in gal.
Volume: 89519.8 gal
